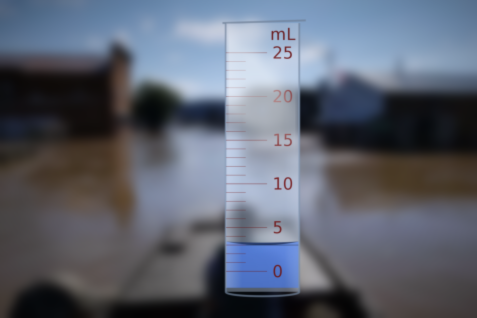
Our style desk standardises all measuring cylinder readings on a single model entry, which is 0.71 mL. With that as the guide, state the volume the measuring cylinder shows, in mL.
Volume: 3 mL
